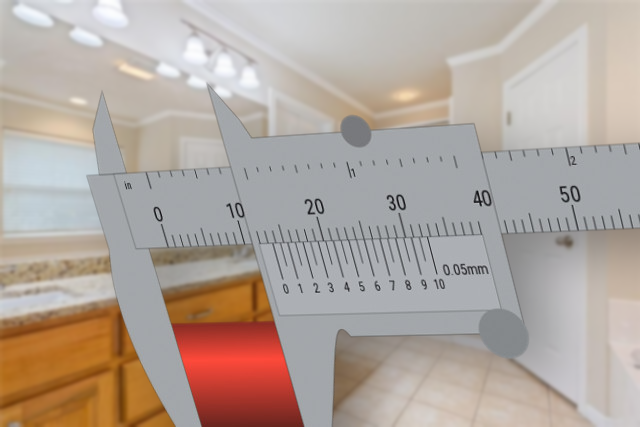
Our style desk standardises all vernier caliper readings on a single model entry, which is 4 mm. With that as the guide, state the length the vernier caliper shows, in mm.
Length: 13.6 mm
